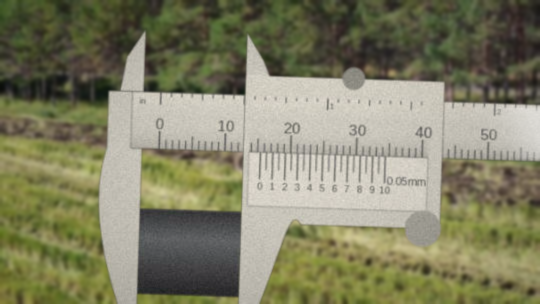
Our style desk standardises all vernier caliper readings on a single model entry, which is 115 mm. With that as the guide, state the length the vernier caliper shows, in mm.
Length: 15.4 mm
